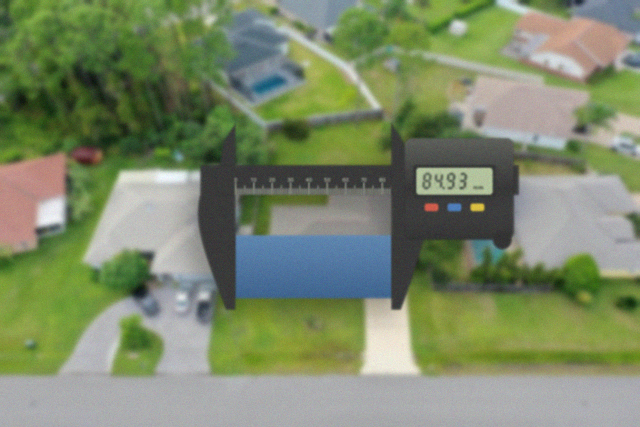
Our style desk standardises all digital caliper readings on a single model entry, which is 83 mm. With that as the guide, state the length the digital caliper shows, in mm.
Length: 84.93 mm
